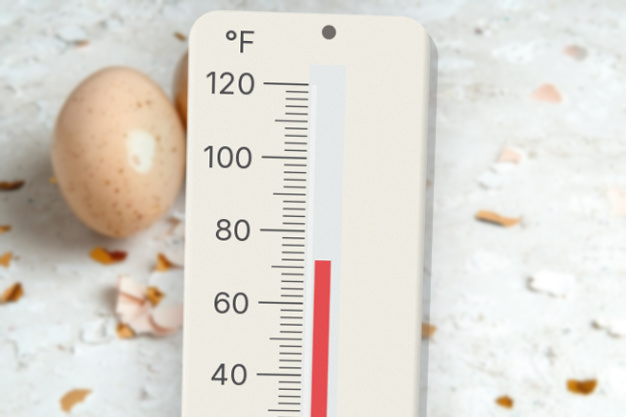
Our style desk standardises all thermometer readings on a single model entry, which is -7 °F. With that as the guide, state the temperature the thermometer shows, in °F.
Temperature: 72 °F
